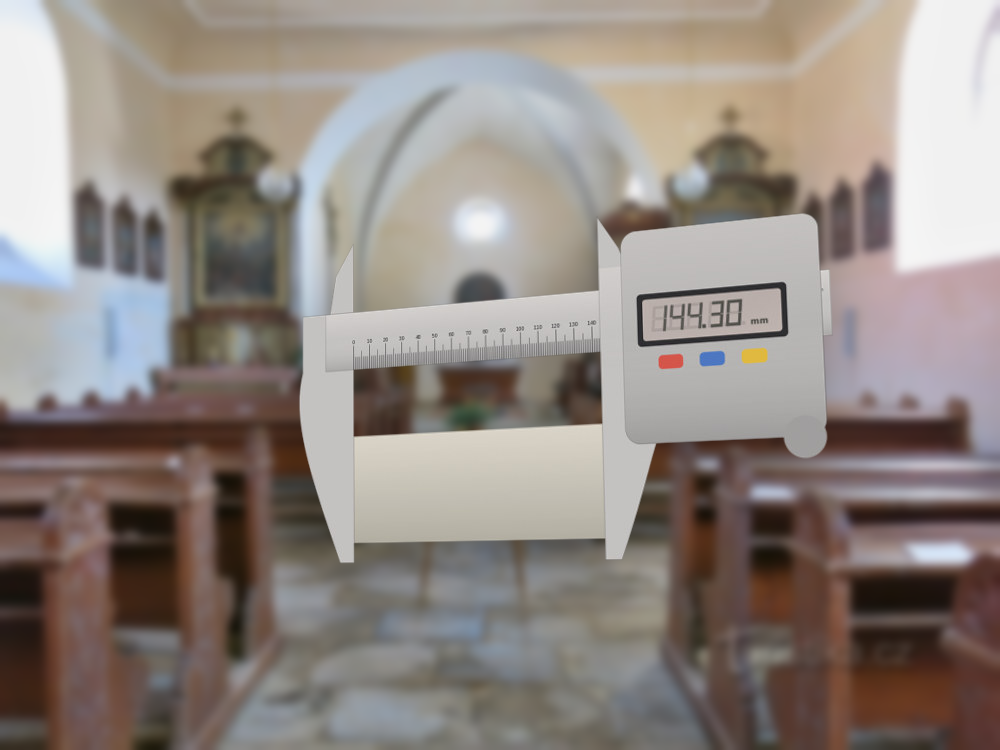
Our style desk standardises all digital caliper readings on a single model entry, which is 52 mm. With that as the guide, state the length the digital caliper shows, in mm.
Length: 144.30 mm
